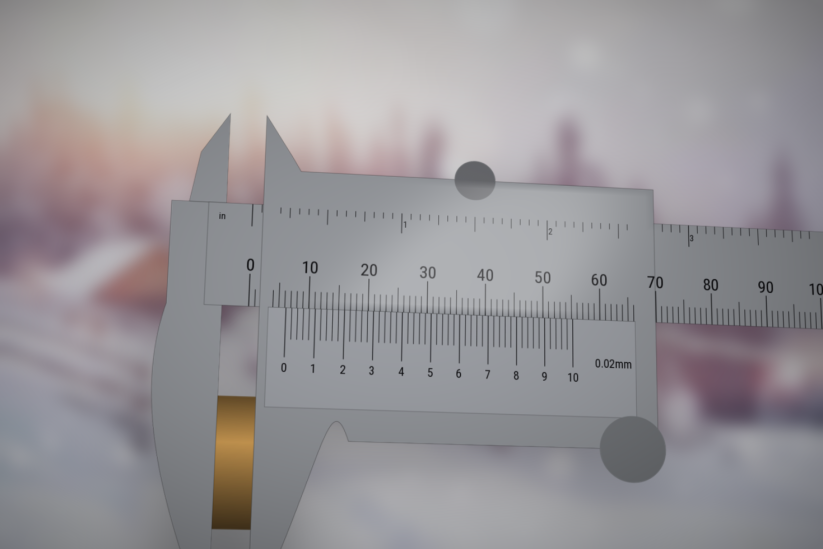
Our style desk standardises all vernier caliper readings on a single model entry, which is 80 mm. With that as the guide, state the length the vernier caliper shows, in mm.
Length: 6.2 mm
